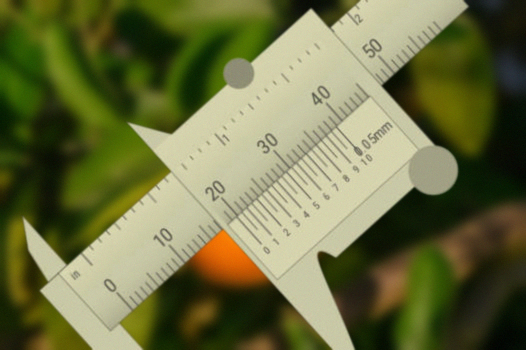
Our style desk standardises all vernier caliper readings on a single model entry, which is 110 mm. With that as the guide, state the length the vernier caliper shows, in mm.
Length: 19.8 mm
